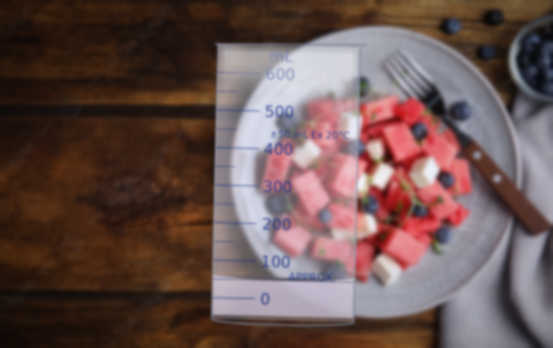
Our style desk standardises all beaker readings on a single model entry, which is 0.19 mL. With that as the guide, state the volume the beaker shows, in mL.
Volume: 50 mL
